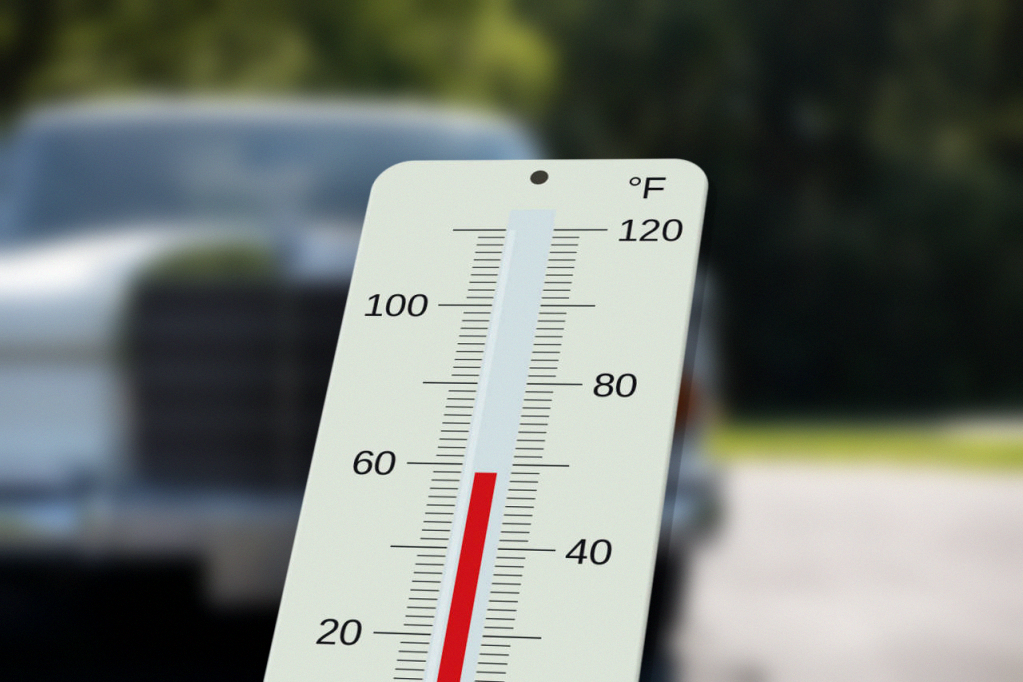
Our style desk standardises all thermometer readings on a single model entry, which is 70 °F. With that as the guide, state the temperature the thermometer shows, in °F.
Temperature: 58 °F
